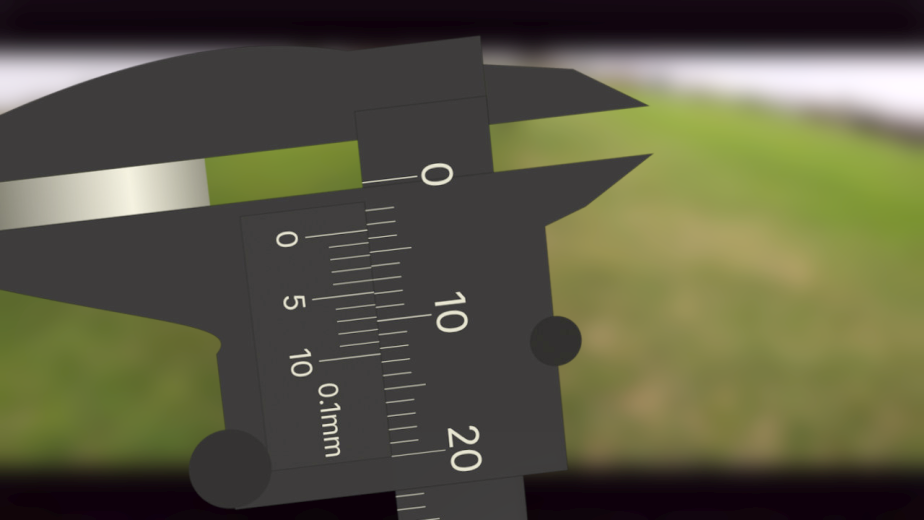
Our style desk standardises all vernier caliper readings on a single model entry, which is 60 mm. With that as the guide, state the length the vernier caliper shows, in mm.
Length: 3.4 mm
